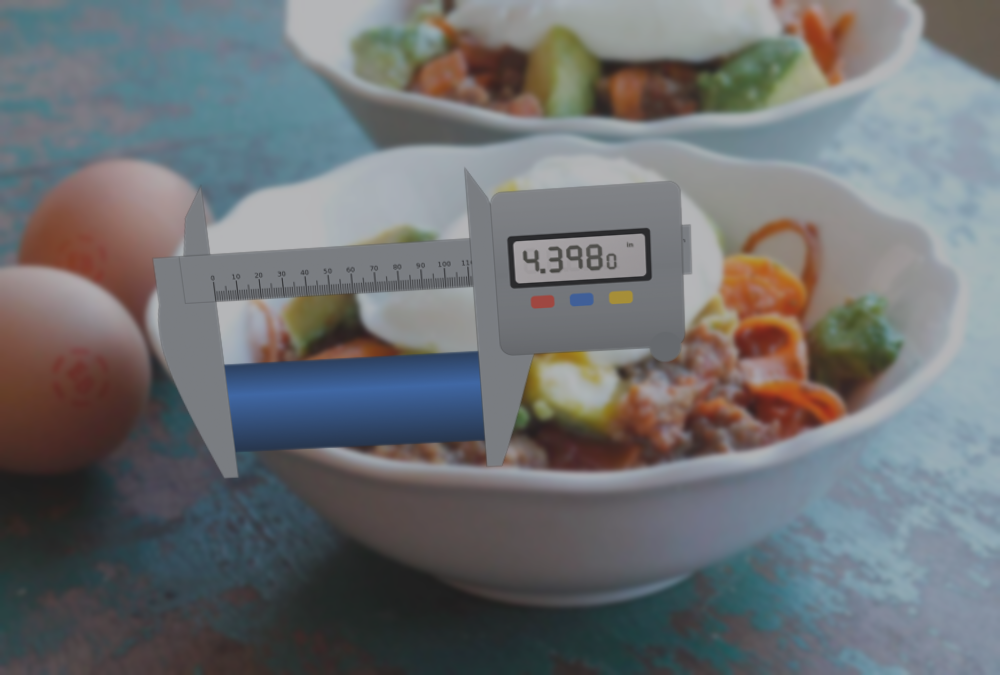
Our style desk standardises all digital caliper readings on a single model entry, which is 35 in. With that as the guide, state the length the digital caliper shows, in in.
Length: 4.3980 in
